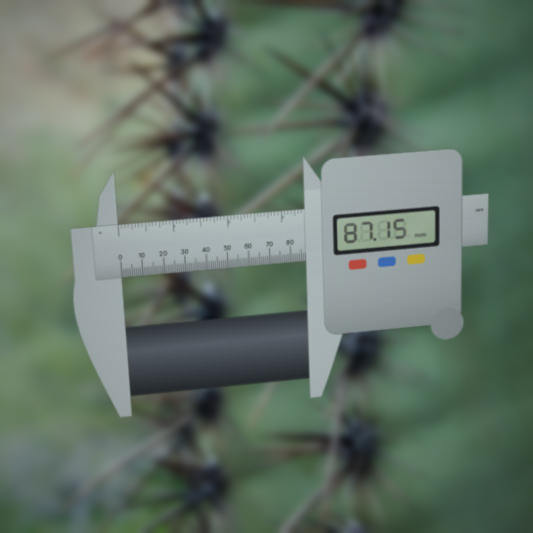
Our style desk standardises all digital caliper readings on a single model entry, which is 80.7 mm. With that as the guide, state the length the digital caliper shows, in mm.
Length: 87.15 mm
